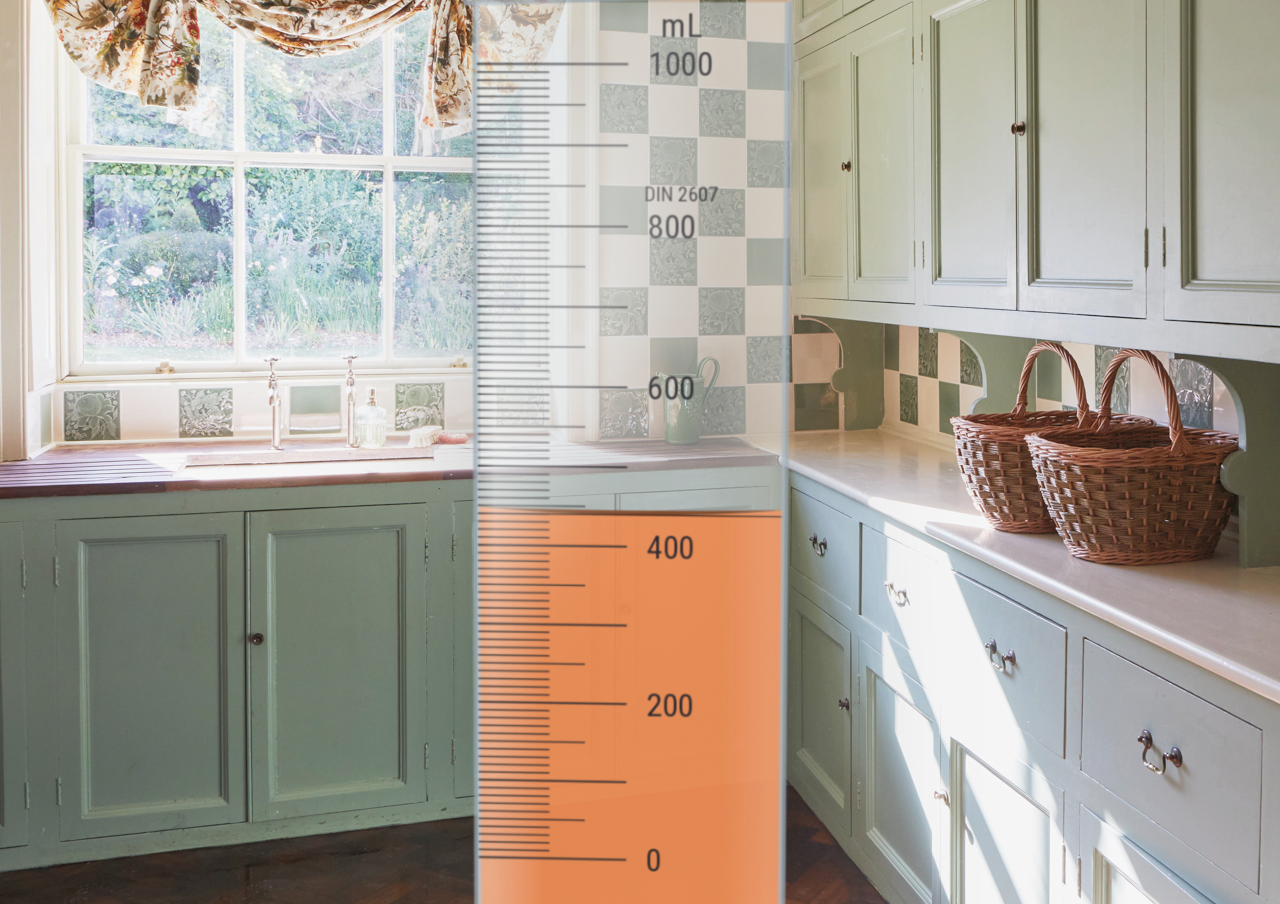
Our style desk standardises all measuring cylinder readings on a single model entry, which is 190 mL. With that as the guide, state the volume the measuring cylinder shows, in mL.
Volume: 440 mL
